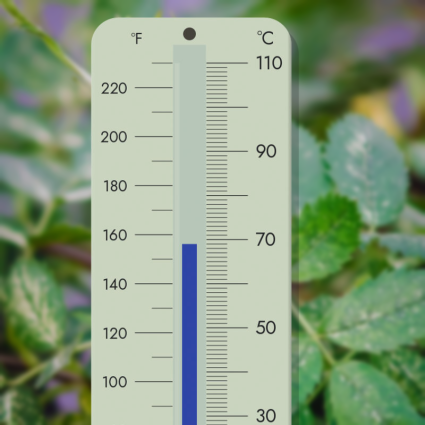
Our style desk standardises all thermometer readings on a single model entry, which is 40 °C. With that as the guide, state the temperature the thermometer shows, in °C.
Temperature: 69 °C
